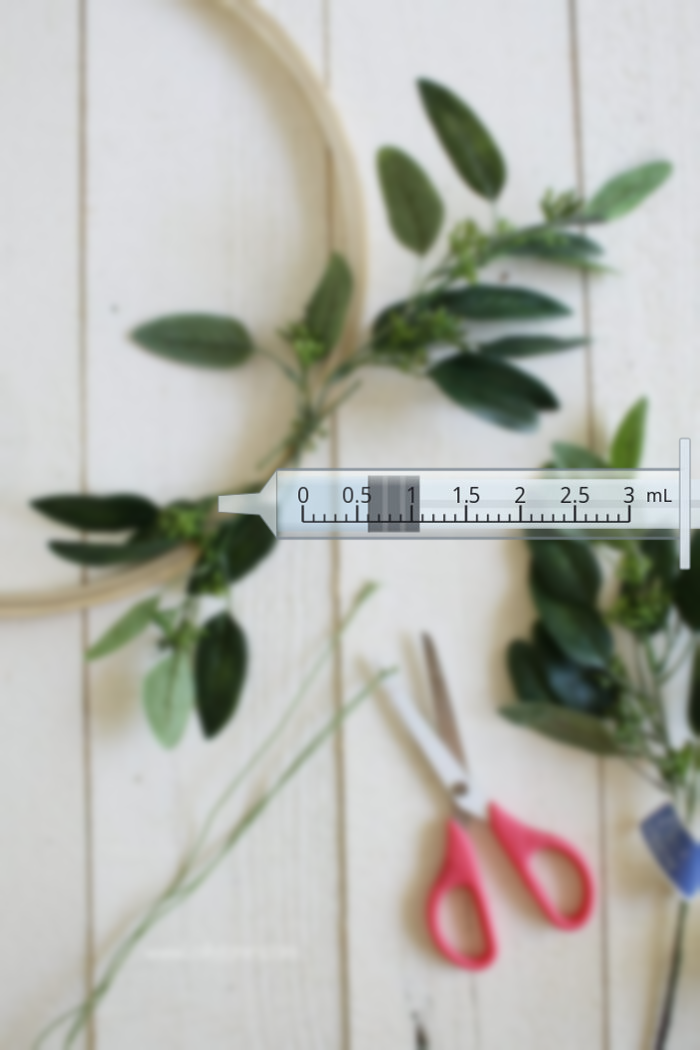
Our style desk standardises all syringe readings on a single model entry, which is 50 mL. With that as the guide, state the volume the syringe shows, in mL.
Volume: 0.6 mL
